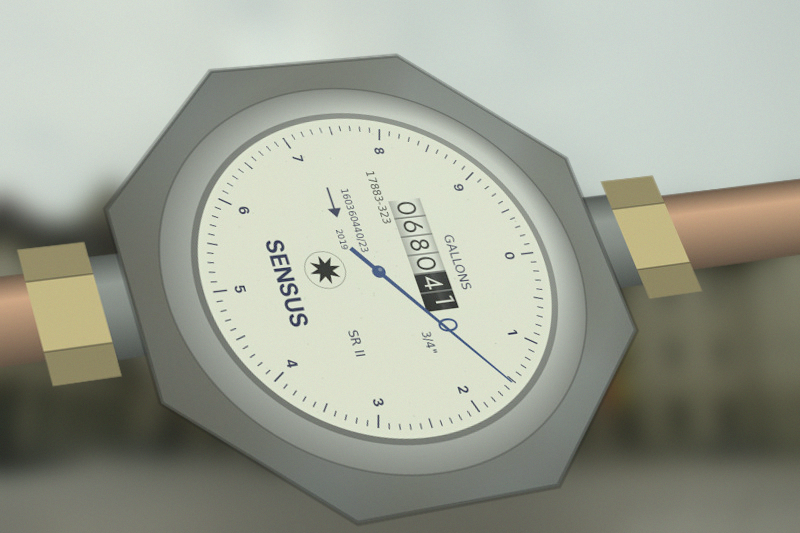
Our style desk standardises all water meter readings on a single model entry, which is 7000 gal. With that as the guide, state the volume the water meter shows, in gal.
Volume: 680411.5 gal
